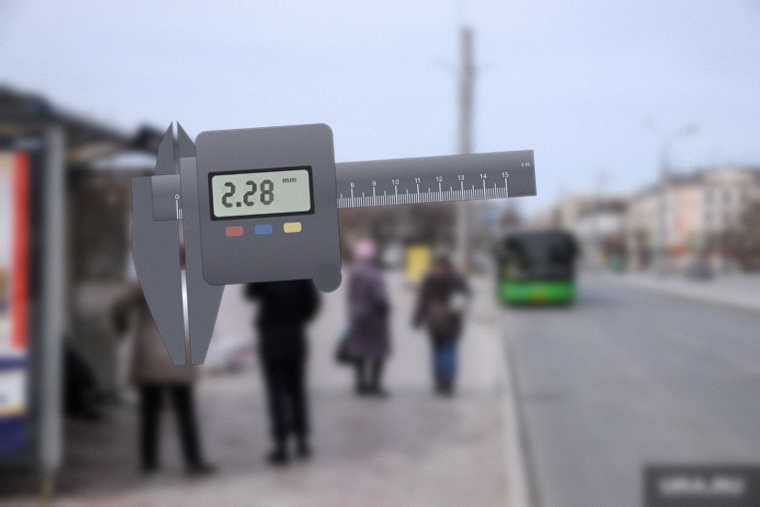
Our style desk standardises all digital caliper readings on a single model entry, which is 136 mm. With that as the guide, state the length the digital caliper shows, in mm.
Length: 2.28 mm
